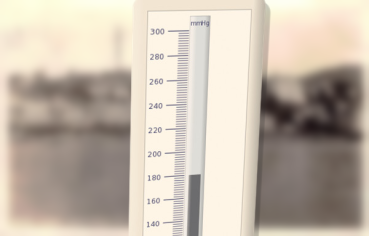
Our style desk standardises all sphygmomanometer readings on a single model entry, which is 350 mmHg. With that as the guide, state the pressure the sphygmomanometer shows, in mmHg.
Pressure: 180 mmHg
